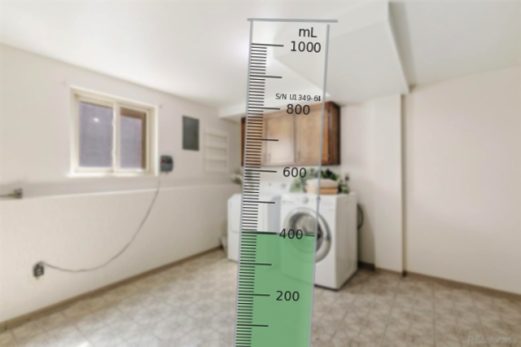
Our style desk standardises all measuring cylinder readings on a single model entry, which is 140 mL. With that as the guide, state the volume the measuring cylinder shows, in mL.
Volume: 400 mL
